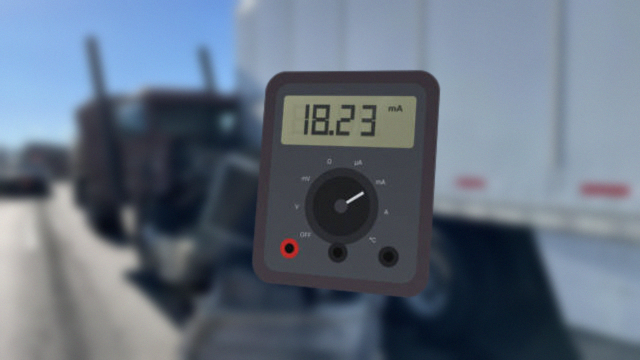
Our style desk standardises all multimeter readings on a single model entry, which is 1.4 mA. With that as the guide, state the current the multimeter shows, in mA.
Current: 18.23 mA
